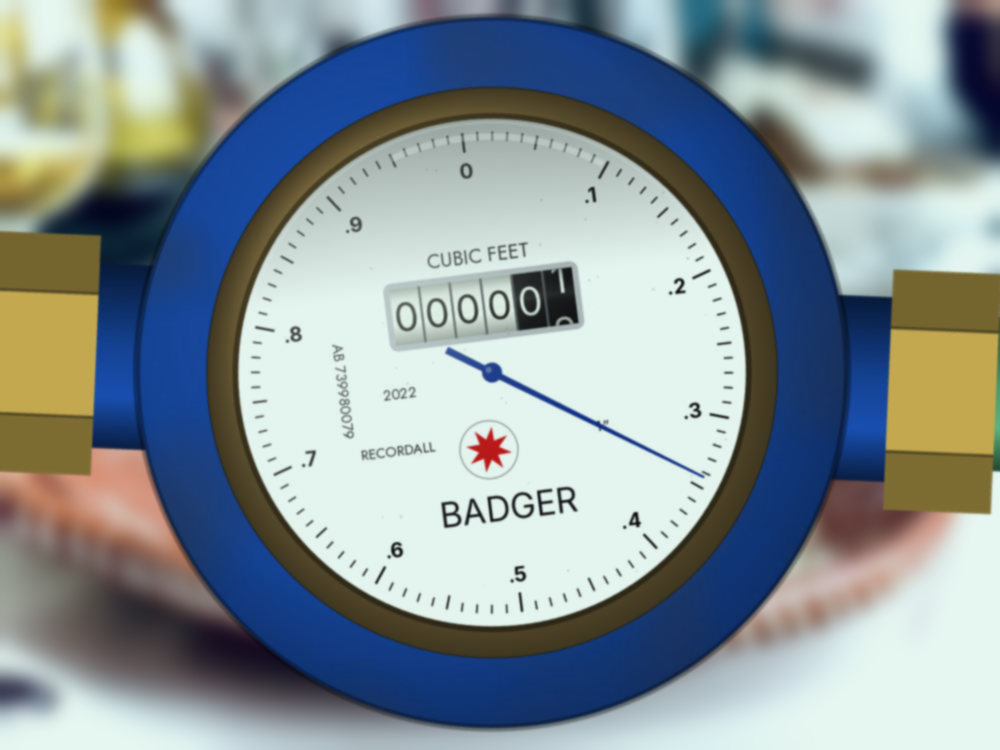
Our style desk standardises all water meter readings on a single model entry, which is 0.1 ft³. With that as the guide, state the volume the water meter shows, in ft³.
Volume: 1.34 ft³
